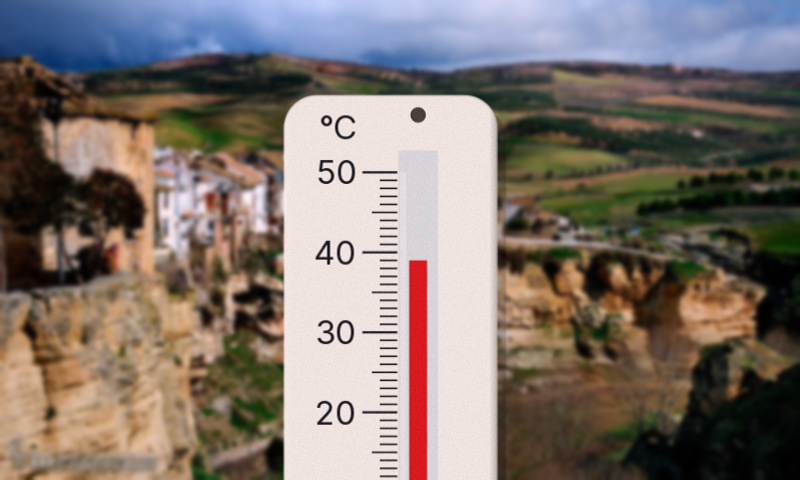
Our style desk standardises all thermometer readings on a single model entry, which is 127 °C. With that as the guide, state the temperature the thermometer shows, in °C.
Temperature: 39 °C
